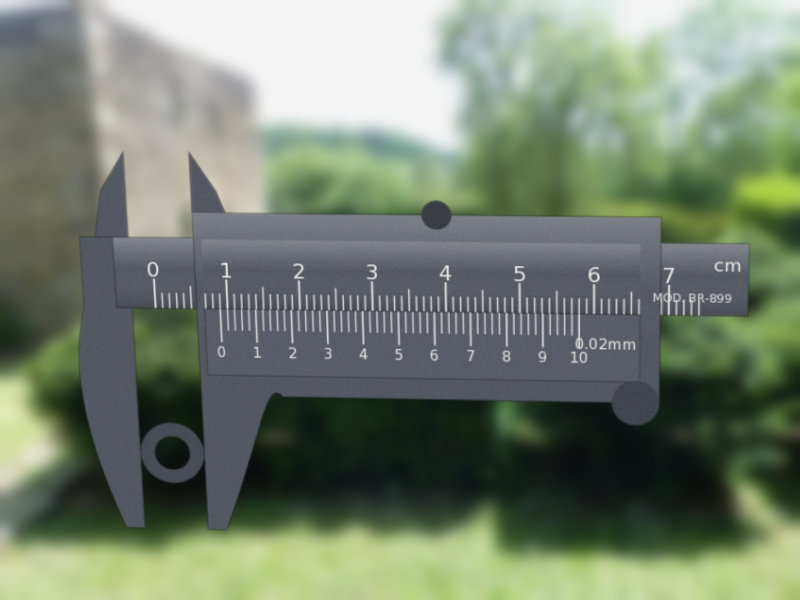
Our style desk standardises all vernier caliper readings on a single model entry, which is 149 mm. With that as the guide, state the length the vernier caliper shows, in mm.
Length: 9.0 mm
